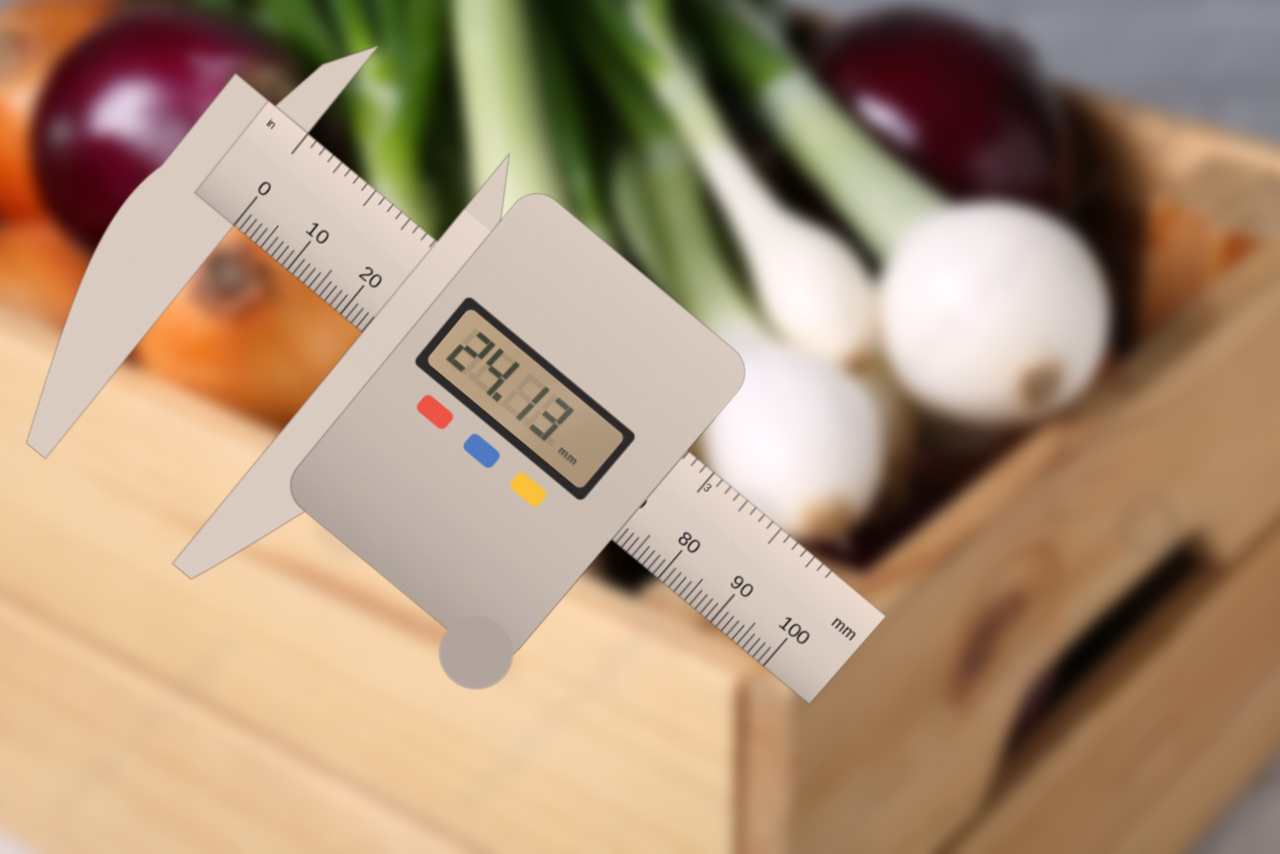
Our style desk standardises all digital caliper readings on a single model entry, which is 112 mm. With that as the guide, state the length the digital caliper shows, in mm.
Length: 24.13 mm
